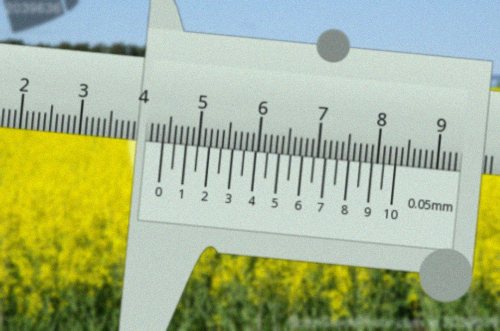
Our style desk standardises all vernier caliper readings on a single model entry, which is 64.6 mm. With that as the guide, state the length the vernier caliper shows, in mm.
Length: 44.0 mm
